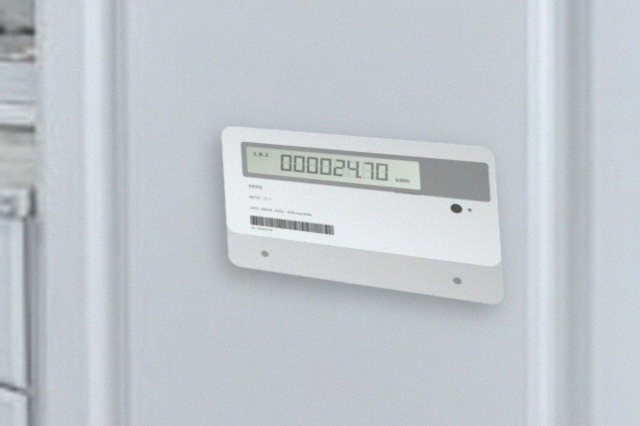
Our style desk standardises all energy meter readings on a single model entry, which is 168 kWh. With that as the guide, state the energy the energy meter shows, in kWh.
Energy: 24.70 kWh
